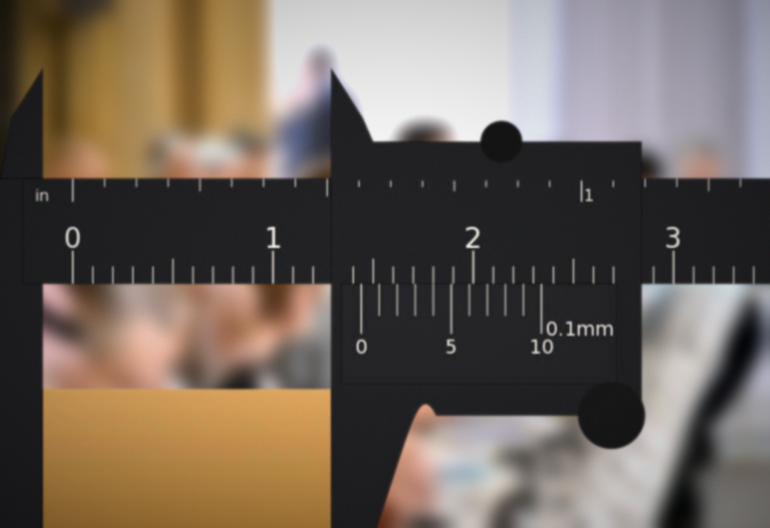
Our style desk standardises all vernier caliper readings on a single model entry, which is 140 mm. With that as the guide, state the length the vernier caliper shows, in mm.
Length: 14.4 mm
